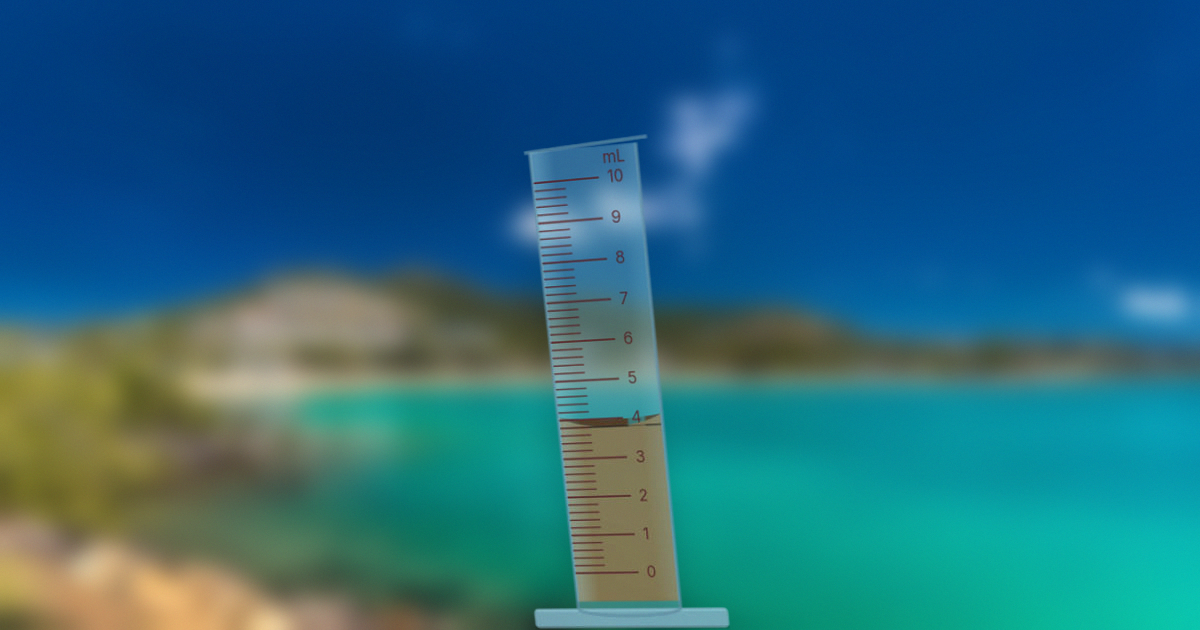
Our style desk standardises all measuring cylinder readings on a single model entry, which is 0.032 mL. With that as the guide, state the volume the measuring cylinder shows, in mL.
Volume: 3.8 mL
